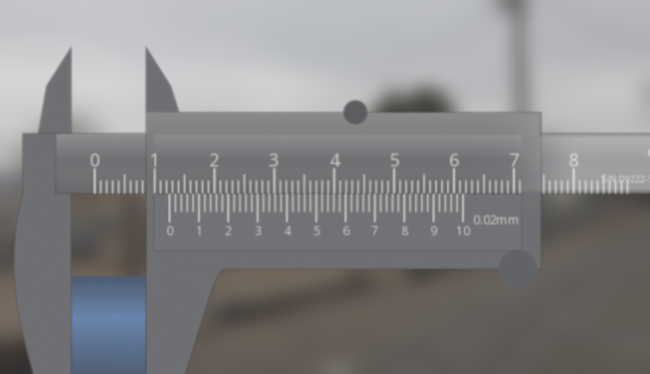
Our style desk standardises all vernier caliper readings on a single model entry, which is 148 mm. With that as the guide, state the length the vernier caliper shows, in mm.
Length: 12.5 mm
